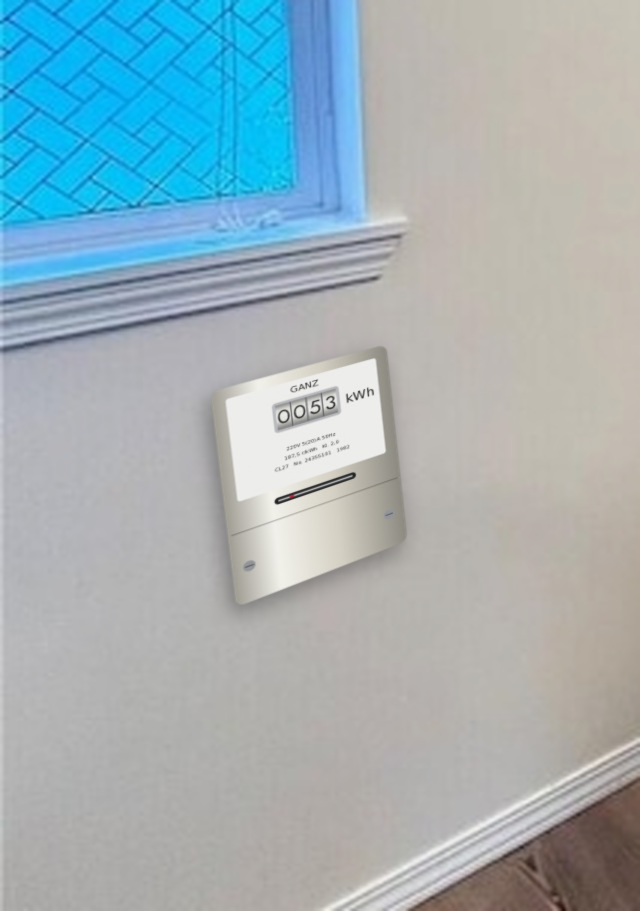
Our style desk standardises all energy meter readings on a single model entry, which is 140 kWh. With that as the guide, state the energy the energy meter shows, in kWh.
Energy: 53 kWh
